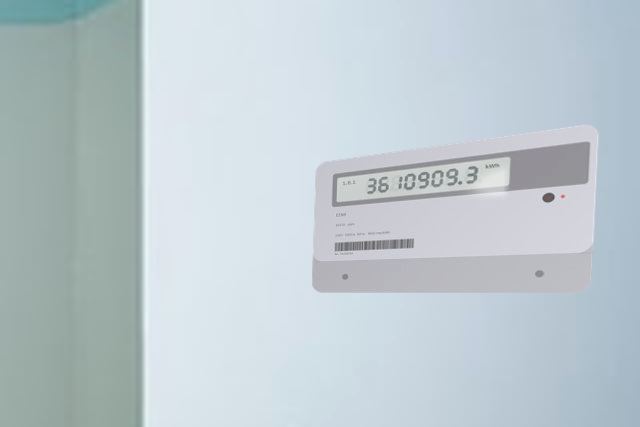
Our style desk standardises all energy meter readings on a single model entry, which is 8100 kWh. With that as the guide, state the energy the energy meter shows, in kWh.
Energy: 3610909.3 kWh
